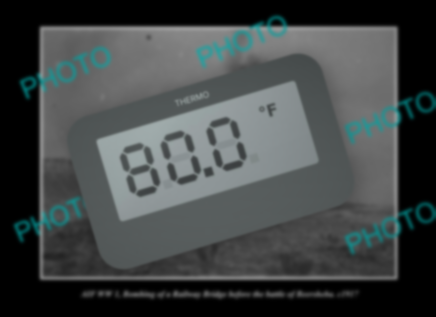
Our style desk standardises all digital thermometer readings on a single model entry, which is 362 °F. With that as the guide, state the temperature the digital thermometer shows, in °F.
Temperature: 80.0 °F
